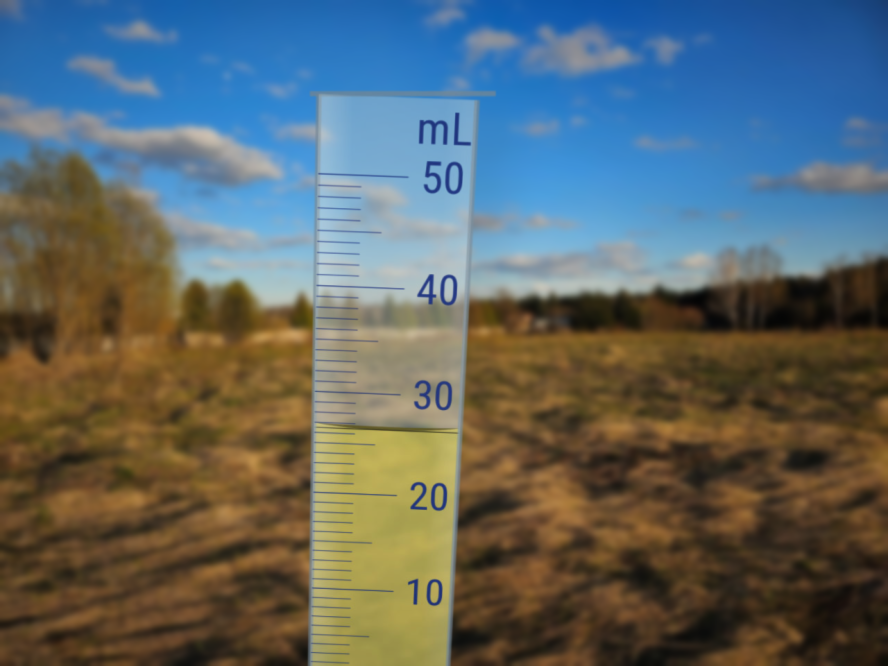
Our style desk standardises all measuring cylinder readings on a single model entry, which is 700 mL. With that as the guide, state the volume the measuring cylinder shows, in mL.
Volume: 26.5 mL
